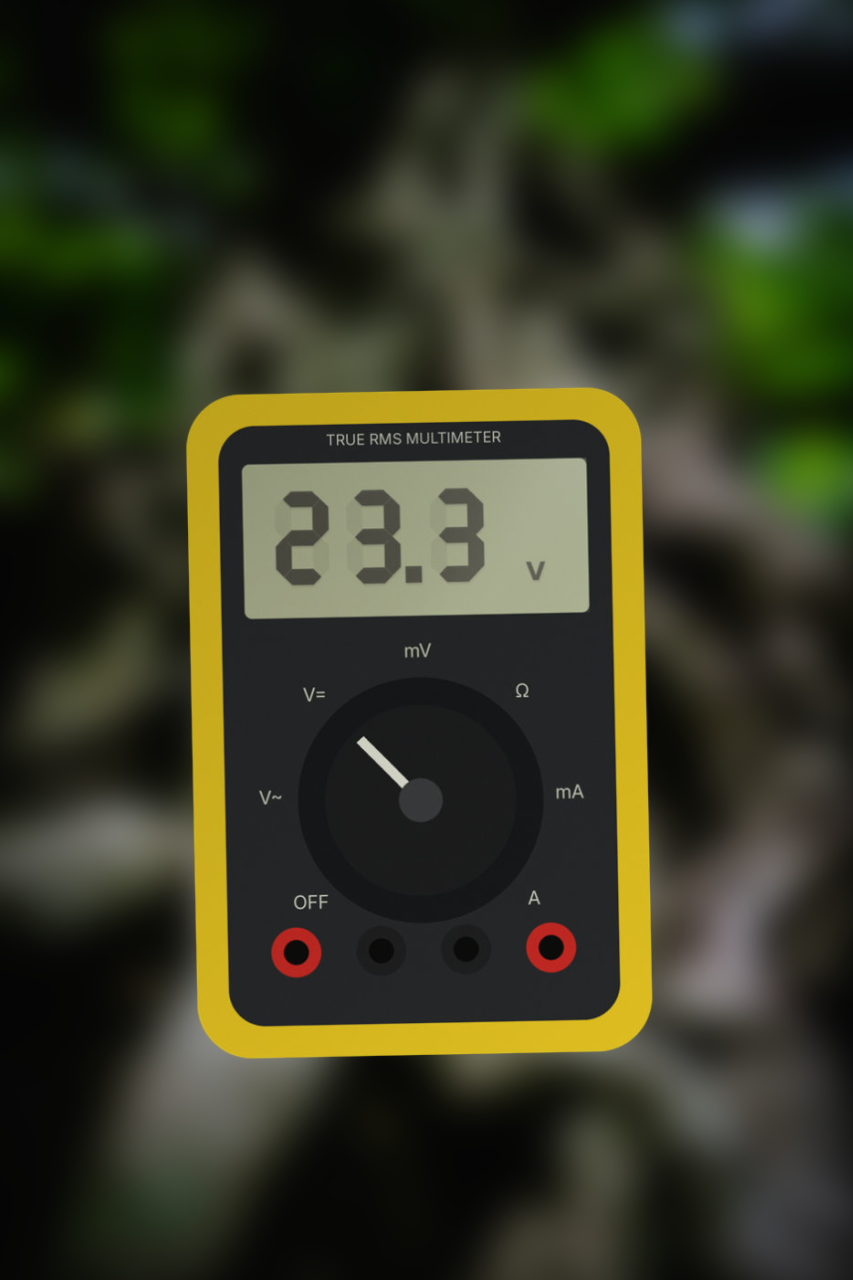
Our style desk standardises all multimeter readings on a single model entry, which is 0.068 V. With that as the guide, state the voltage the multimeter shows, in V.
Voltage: 23.3 V
